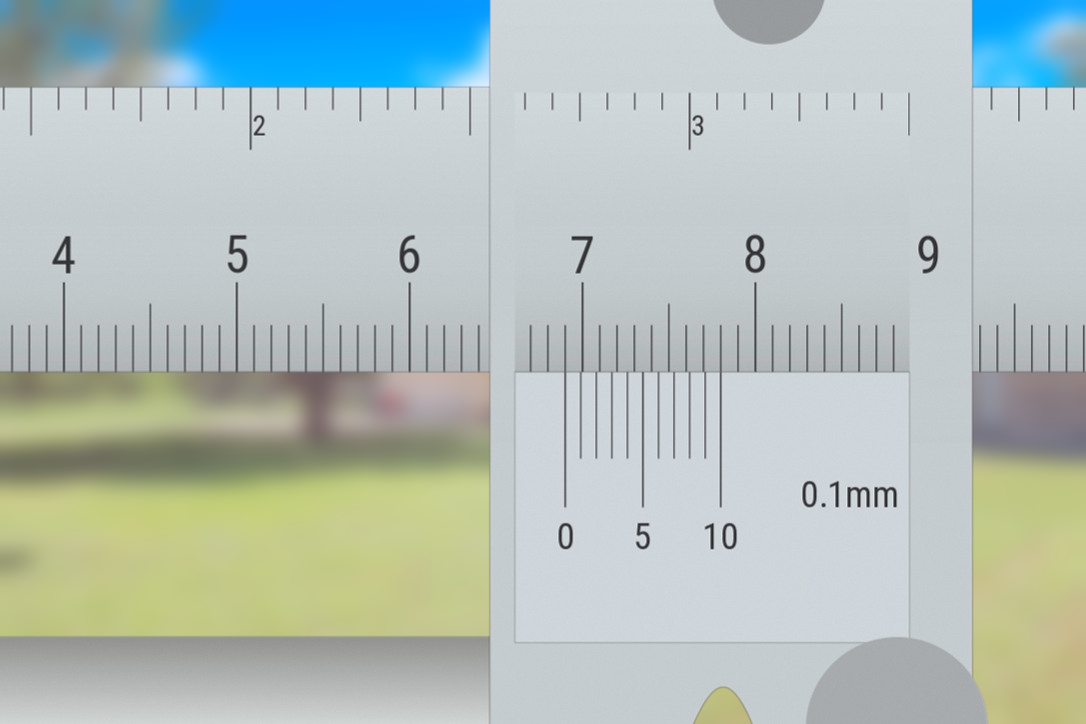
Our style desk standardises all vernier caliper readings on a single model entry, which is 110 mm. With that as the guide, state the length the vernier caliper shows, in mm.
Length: 69.0 mm
